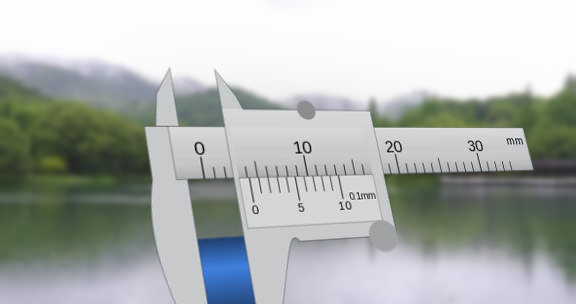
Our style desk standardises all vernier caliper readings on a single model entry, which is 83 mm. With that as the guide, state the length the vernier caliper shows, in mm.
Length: 4.2 mm
